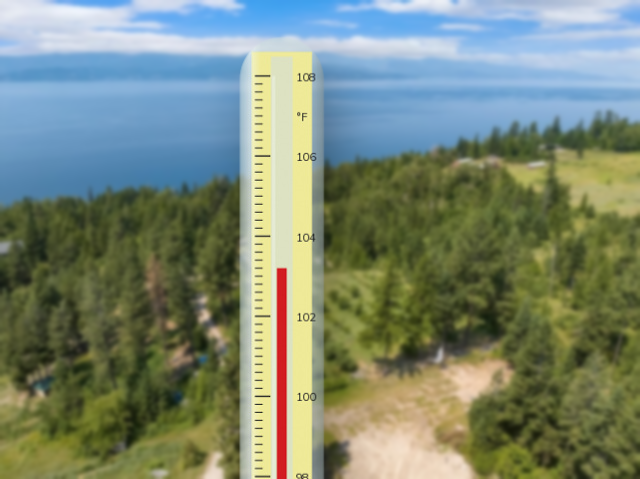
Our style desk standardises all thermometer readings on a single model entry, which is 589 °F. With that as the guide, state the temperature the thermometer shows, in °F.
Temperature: 103.2 °F
